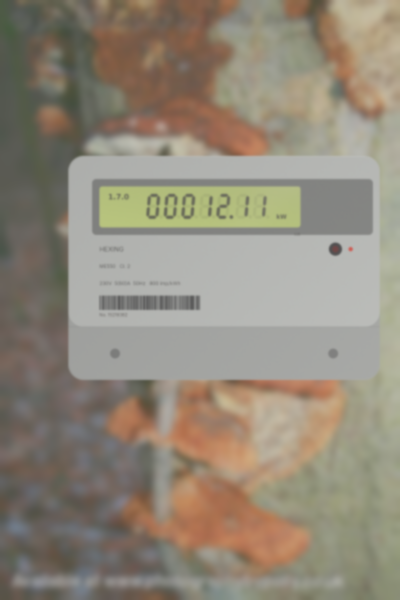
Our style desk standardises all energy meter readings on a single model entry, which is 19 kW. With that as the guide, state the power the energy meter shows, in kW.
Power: 12.11 kW
